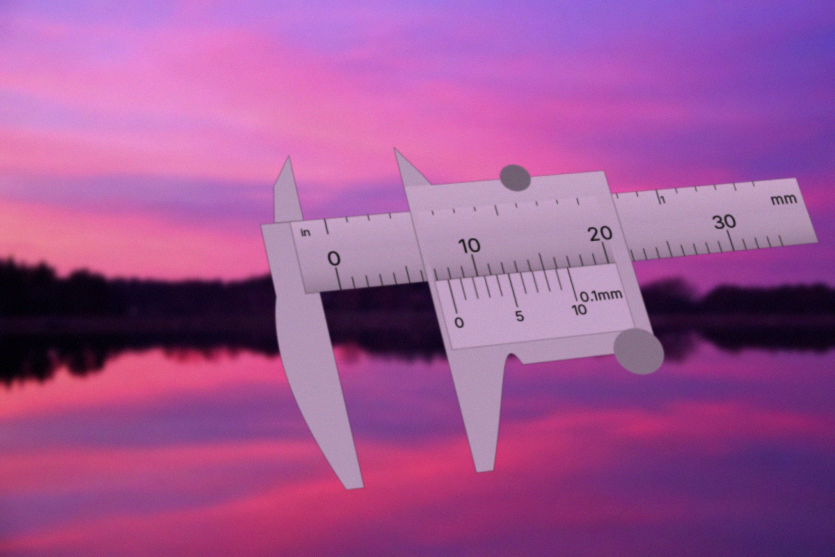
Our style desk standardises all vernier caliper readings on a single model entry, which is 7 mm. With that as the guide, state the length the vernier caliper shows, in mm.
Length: 7.8 mm
